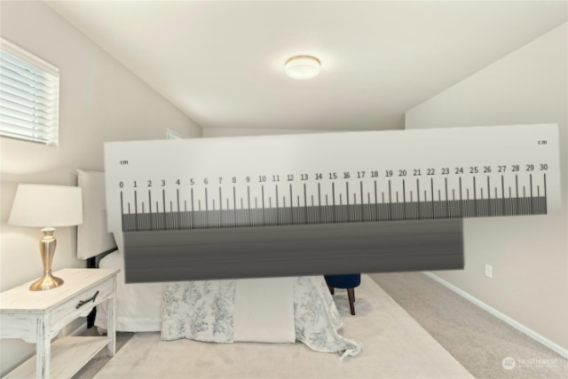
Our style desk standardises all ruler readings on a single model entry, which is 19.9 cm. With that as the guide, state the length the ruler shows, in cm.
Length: 24 cm
